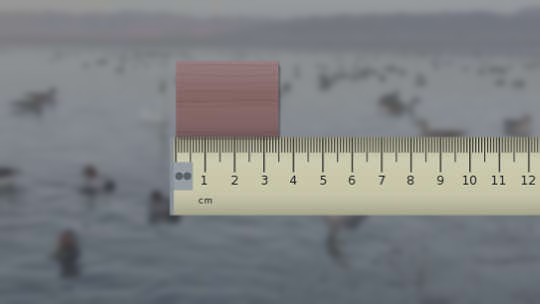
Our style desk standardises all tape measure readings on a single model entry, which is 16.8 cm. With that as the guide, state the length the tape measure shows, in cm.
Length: 3.5 cm
